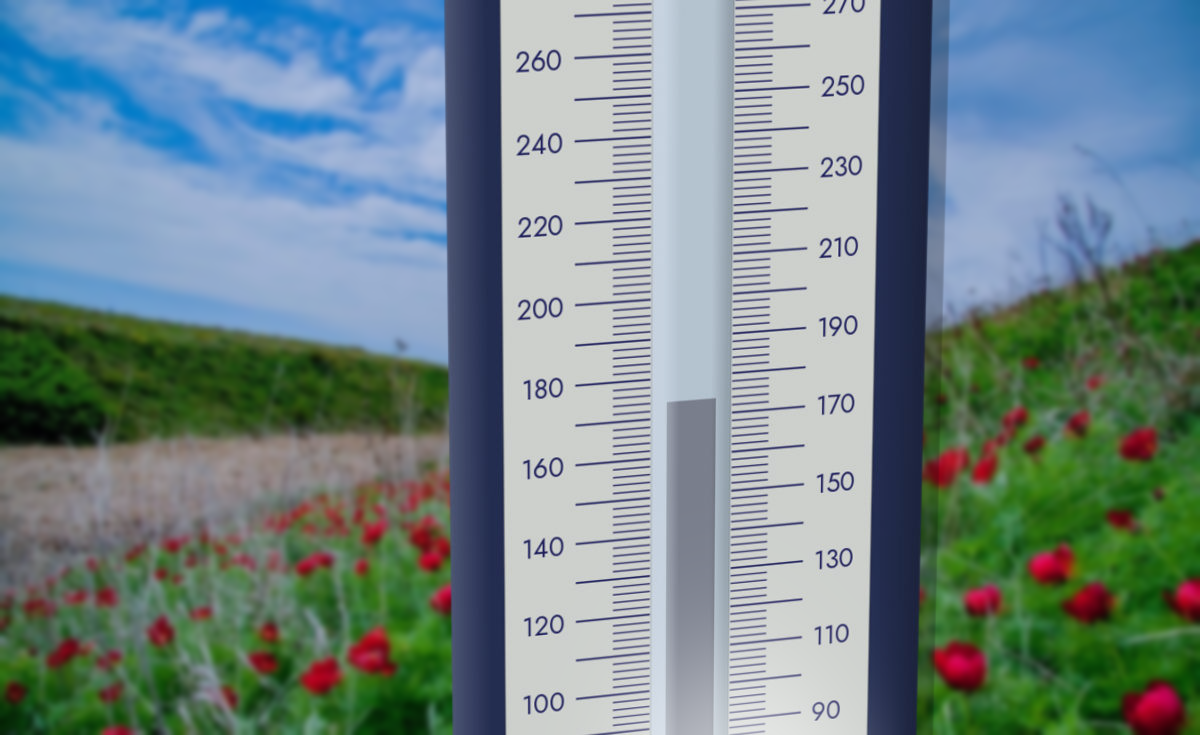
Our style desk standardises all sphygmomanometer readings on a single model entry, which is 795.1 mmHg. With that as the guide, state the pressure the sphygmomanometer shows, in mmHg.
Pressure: 174 mmHg
